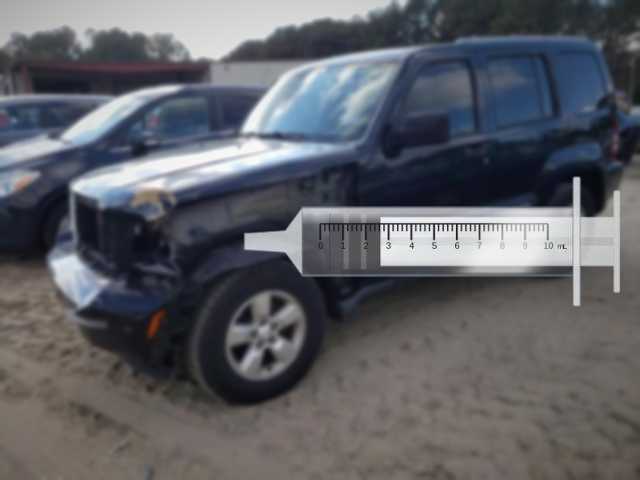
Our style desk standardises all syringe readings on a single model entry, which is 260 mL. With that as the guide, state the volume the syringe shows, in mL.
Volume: 0.4 mL
